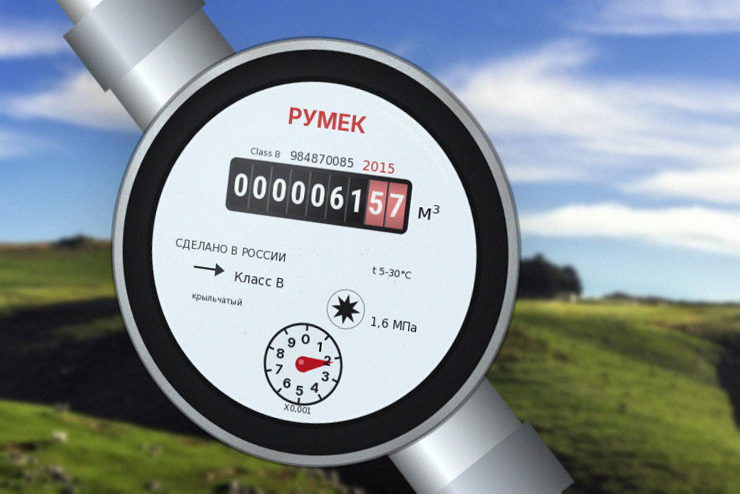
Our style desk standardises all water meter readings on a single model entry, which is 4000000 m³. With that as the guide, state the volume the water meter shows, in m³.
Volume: 61.572 m³
